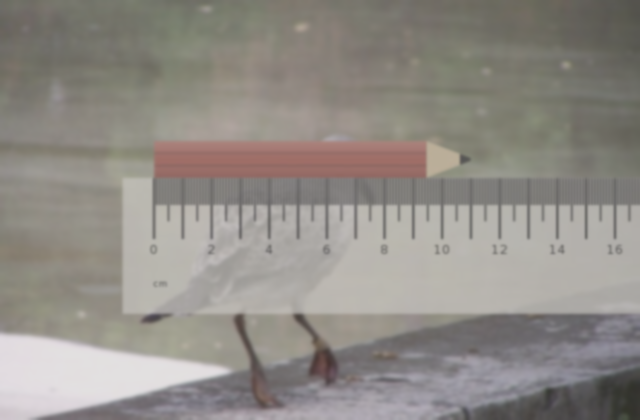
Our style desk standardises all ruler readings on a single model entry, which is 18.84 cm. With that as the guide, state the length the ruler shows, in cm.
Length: 11 cm
